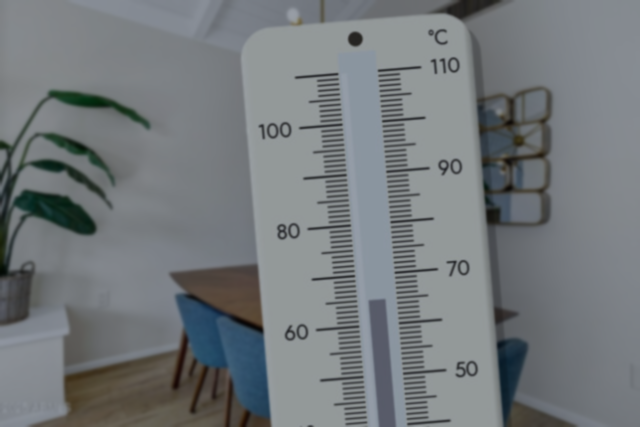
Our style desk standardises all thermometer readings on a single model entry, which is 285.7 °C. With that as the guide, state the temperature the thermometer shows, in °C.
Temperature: 65 °C
